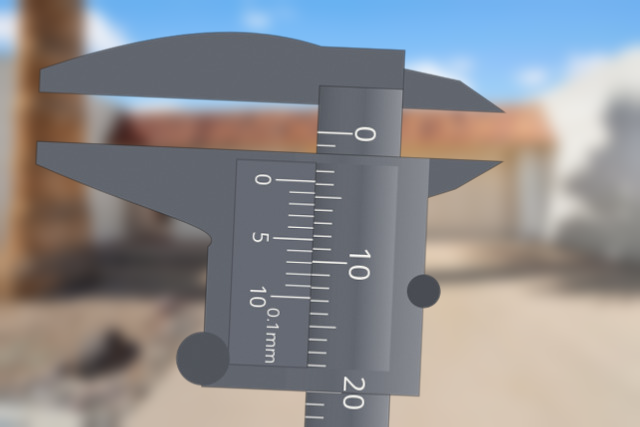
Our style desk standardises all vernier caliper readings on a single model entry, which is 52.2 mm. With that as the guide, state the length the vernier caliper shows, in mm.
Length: 3.8 mm
